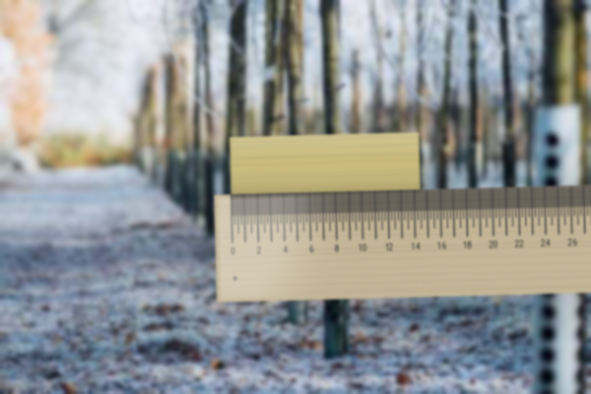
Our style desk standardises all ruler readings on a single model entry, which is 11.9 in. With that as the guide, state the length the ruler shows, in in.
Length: 14.5 in
